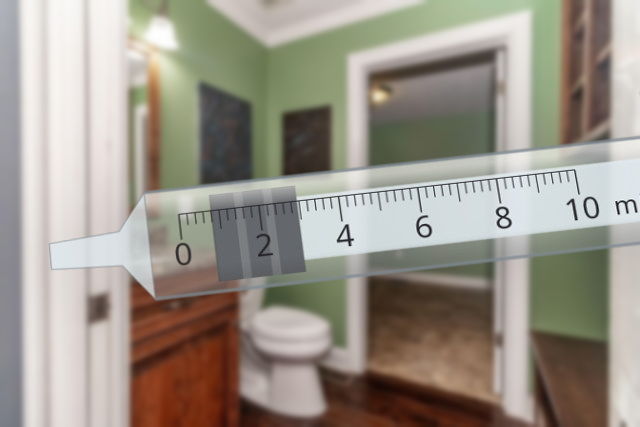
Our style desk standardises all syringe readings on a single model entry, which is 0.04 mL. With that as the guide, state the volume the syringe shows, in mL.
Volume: 0.8 mL
